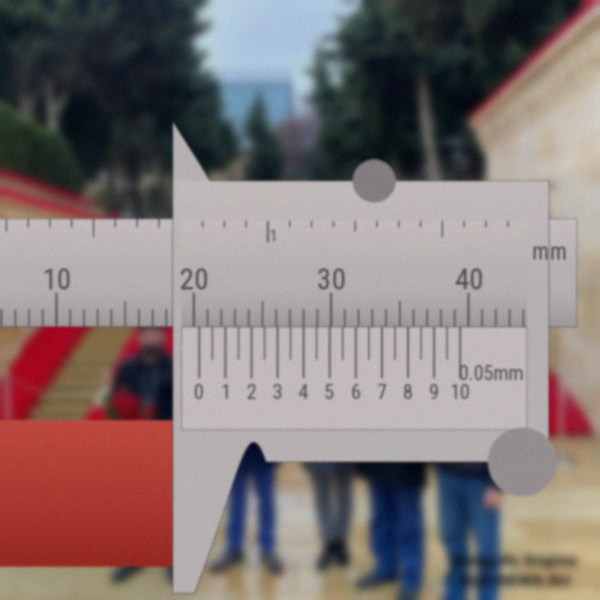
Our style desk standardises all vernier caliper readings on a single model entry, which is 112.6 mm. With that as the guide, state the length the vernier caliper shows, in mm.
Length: 20.4 mm
